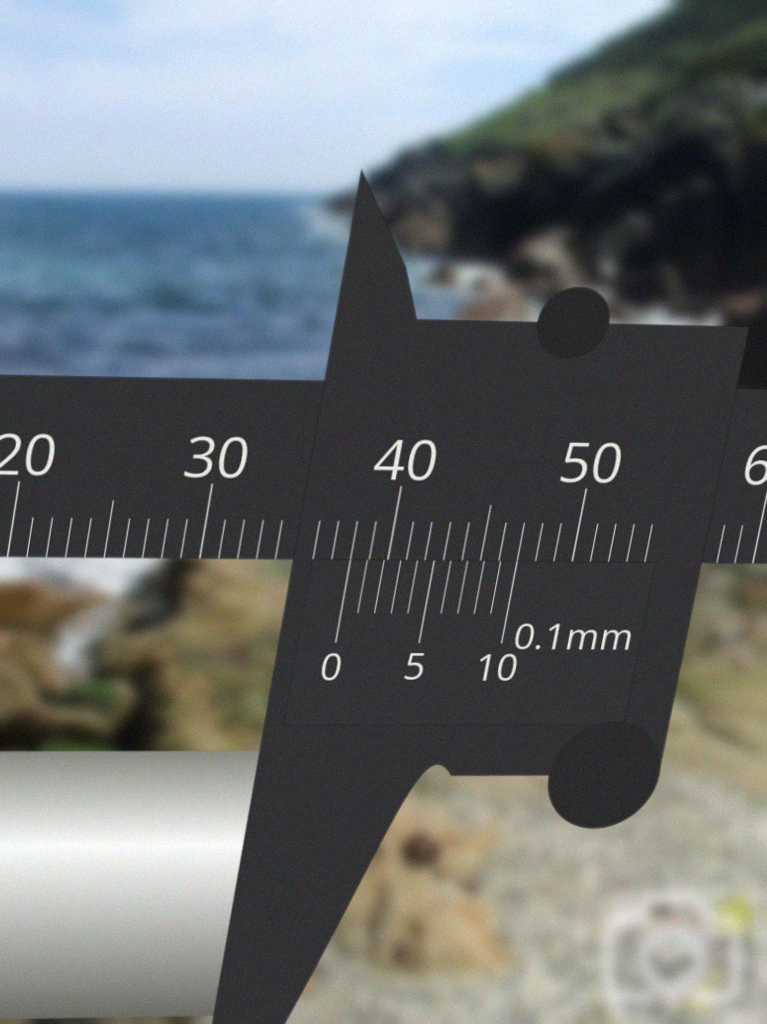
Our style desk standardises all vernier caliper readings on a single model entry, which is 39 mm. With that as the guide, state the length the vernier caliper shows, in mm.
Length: 38.0 mm
